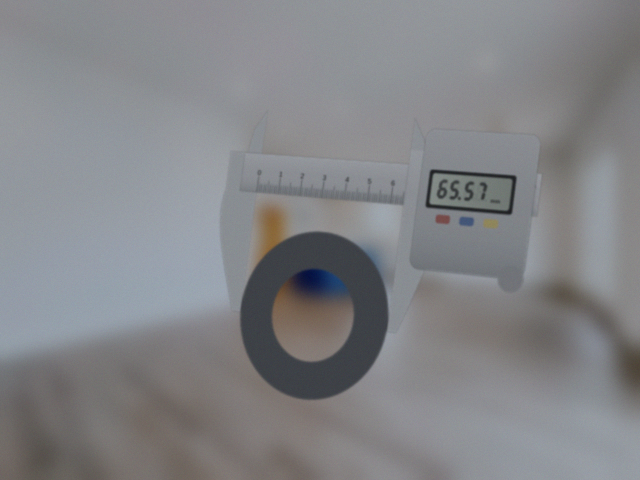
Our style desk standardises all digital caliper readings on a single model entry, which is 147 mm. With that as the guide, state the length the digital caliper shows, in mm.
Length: 65.57 mm
